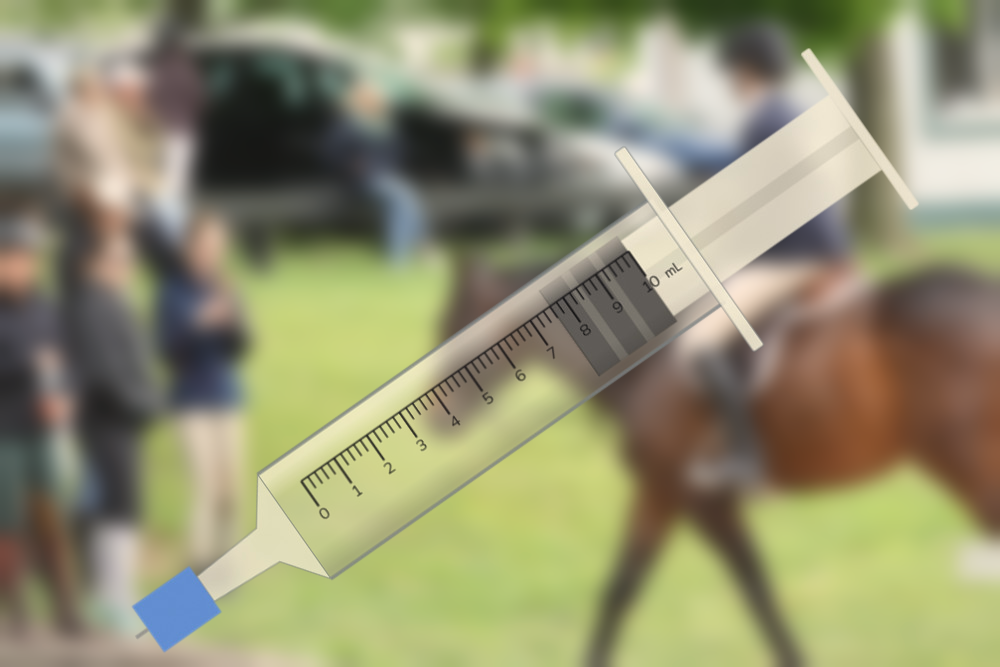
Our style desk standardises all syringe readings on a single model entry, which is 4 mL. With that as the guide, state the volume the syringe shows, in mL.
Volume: 7.6 mL
